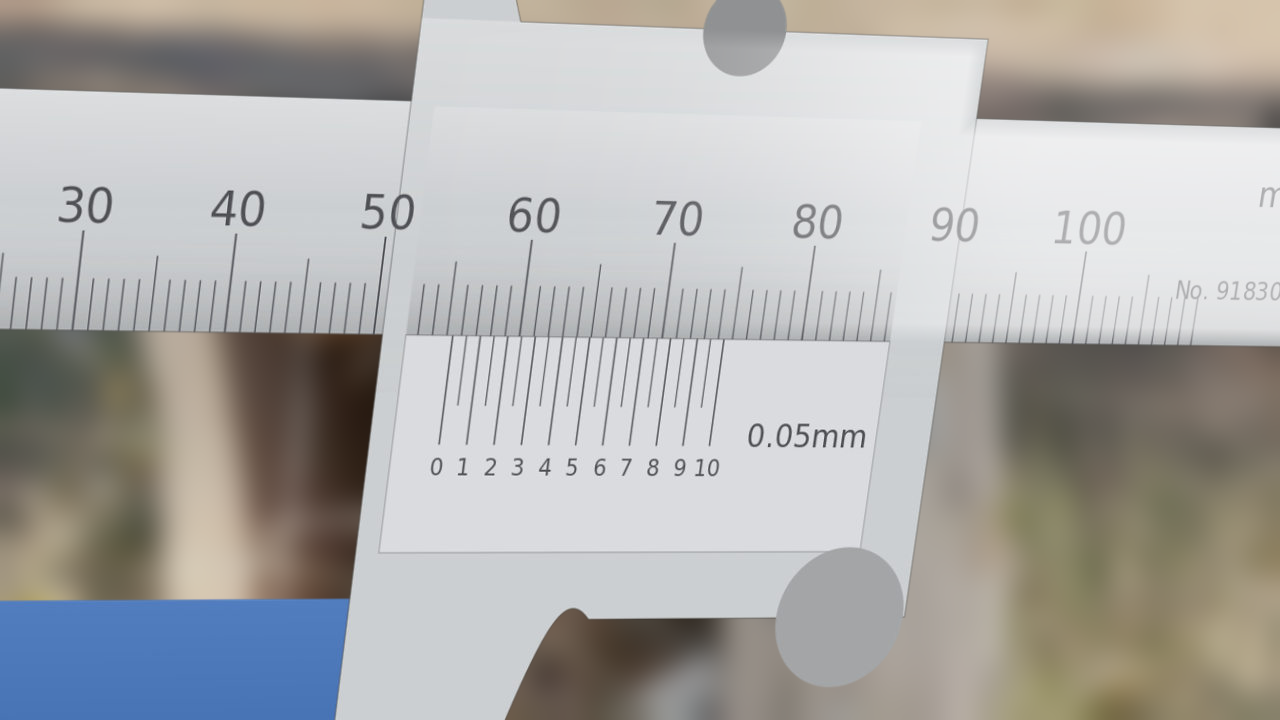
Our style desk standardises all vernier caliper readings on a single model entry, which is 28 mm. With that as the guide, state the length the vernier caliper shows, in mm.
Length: 55.4 mm
